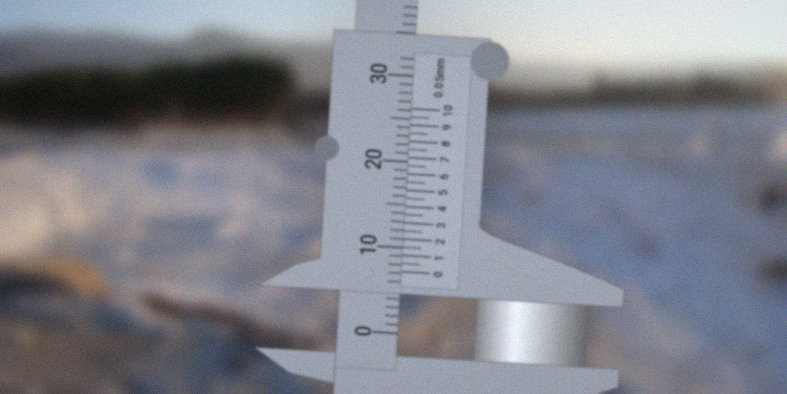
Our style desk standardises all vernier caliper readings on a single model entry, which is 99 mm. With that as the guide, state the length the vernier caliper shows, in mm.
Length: 7.2 mm
